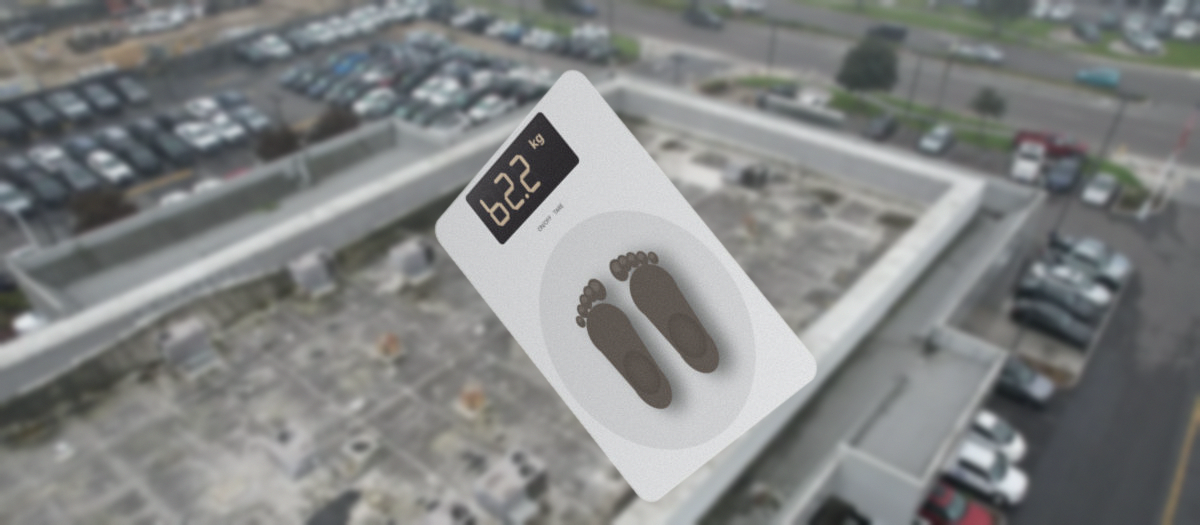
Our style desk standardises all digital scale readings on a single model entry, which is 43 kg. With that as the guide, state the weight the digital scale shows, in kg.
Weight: 62.2 kg
